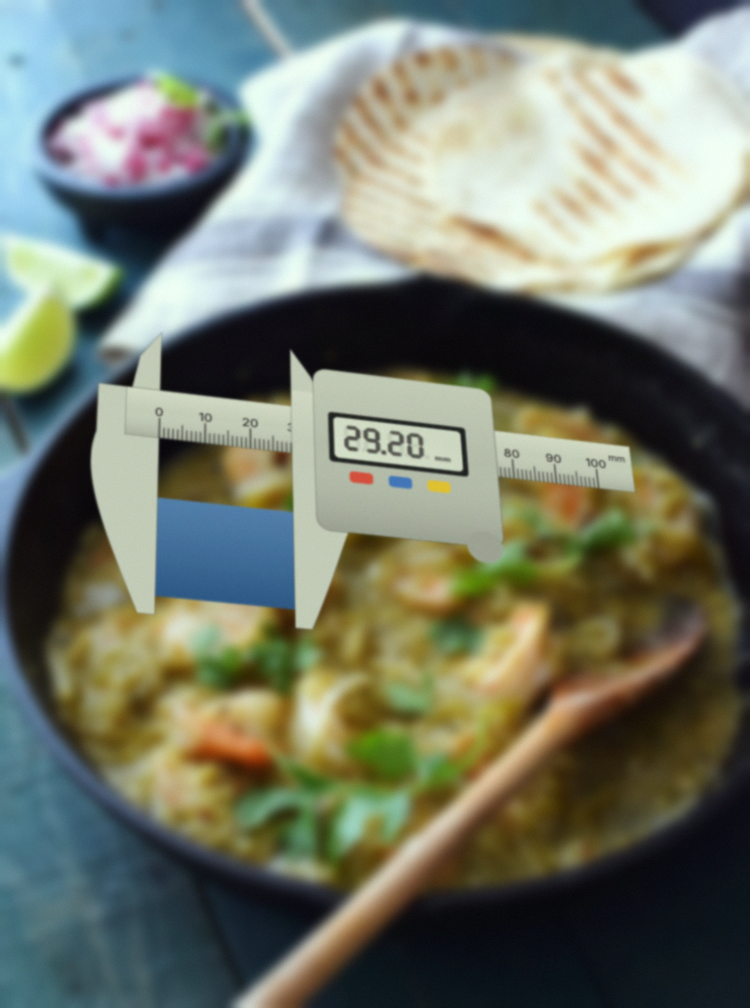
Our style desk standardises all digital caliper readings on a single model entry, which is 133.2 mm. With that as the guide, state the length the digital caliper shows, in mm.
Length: 29.20 mm
